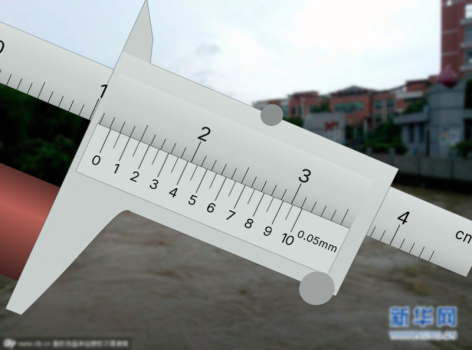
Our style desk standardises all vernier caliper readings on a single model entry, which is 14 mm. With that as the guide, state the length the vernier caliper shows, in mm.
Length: 12.1 mm
